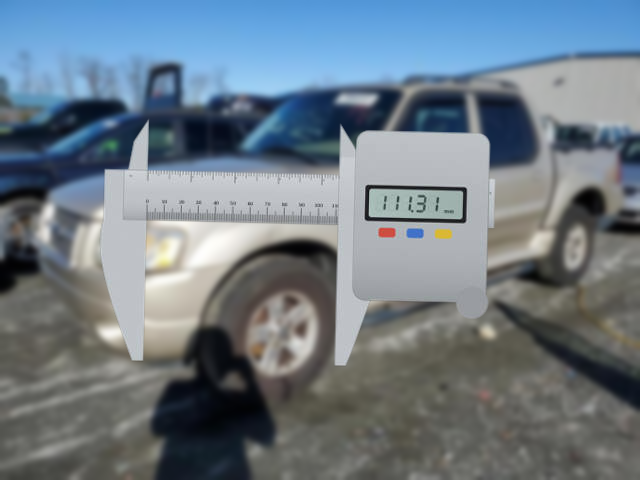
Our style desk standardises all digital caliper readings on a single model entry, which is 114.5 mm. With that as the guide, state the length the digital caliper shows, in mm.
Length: 111.31 mm
